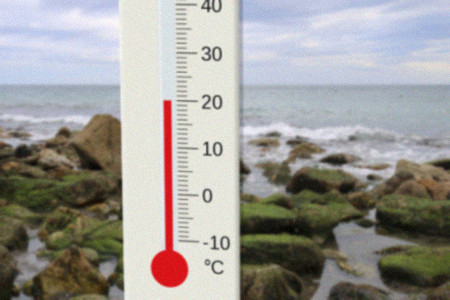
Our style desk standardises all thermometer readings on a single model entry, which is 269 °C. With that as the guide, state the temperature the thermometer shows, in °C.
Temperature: 20 °C
